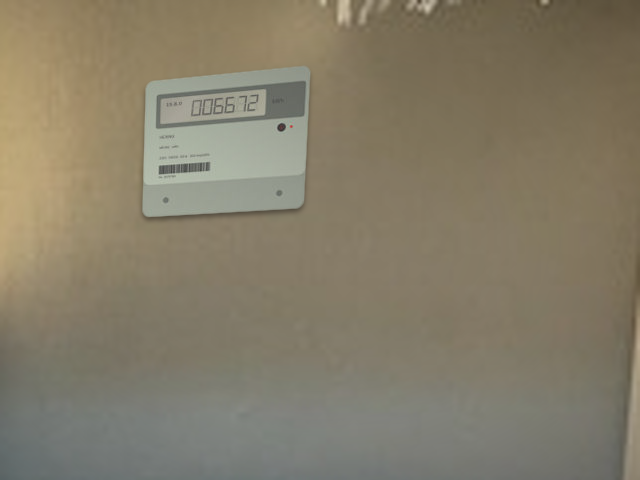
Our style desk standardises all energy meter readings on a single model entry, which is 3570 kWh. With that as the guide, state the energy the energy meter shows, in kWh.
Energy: 6672 kWh
